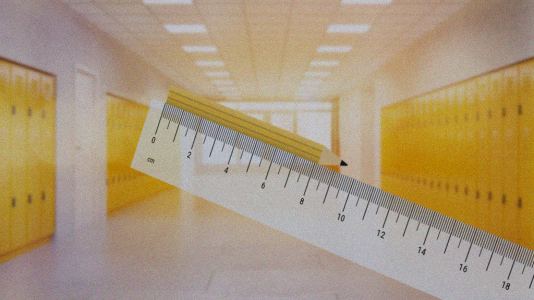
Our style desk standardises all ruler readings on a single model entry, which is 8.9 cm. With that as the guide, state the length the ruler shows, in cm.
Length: 9.5 cm
